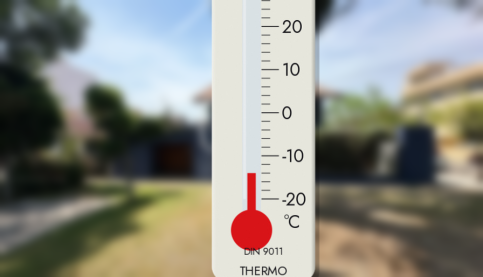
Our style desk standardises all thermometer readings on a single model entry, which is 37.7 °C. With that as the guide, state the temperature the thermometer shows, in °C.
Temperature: -14 °C
